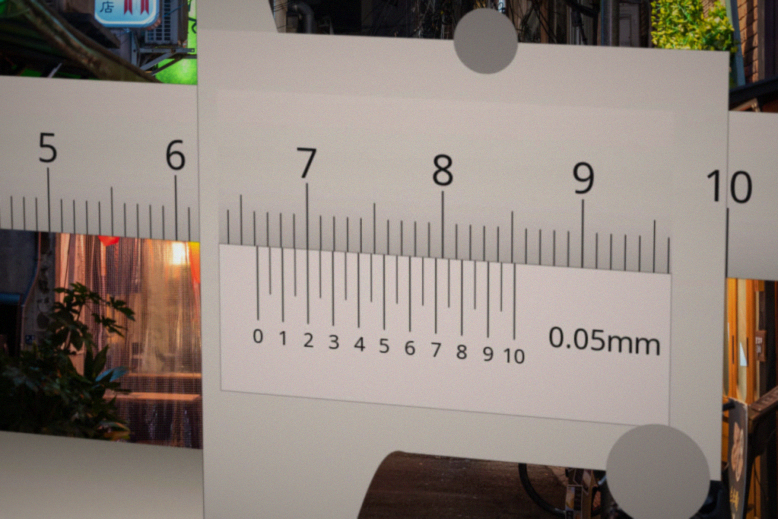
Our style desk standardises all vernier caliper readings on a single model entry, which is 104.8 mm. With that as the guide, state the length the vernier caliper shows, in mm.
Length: 66.2 mm
